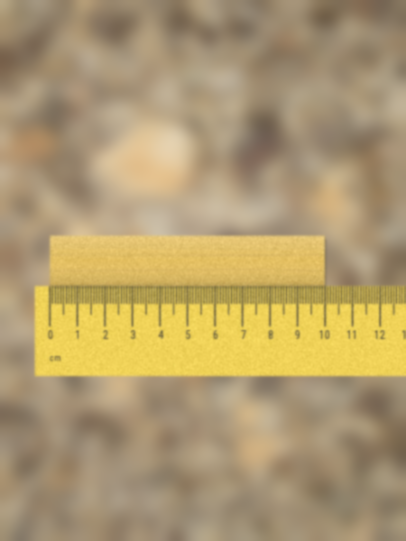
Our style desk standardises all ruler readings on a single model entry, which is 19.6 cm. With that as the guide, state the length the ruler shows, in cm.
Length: 10 cm
